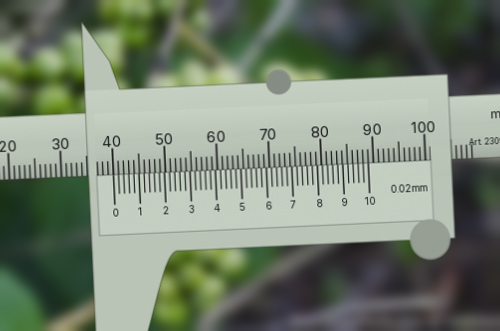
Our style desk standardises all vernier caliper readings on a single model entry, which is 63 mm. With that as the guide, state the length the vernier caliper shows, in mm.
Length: 40.0 mm
